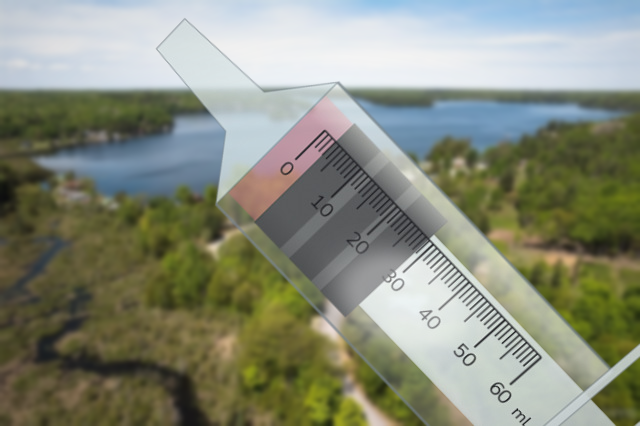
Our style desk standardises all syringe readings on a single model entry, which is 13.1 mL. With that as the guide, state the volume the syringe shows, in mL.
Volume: 3 mL
